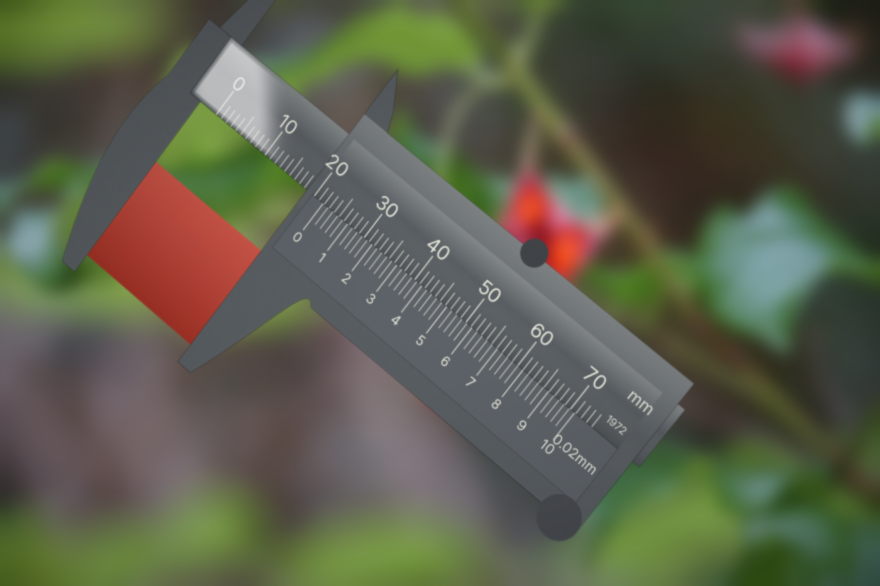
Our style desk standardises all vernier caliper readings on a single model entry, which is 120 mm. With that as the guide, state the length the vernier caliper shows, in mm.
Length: 21.8 mm
